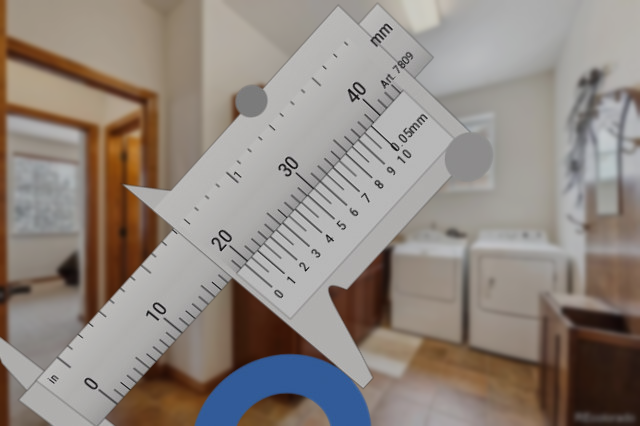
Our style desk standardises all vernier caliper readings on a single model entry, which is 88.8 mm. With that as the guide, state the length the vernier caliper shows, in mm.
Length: 19.6 mm
